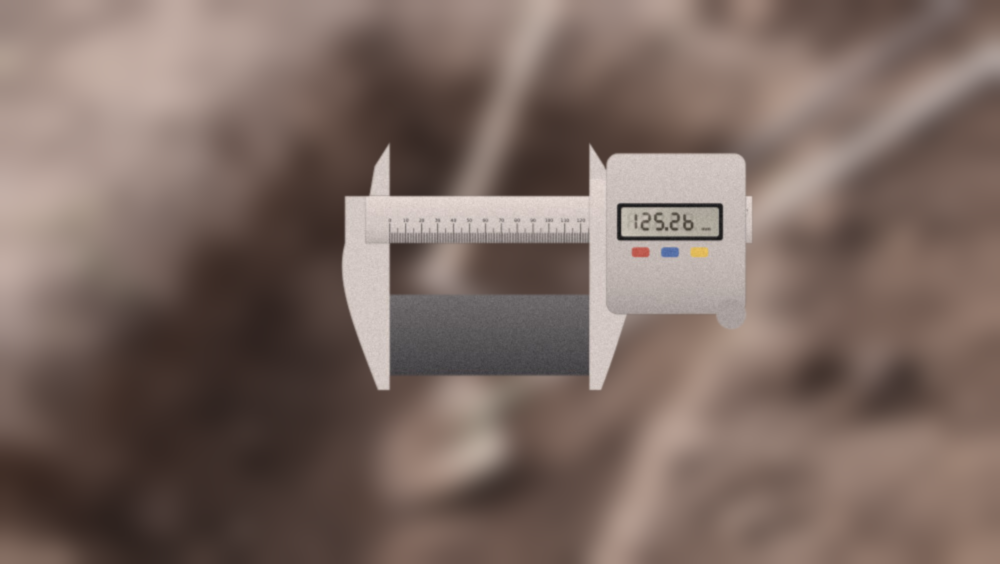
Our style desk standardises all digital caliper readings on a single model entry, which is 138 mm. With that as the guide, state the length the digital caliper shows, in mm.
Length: 125.26 mm
